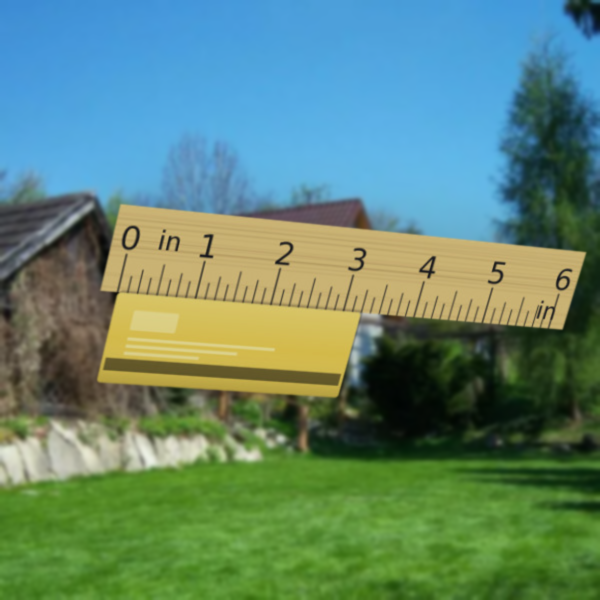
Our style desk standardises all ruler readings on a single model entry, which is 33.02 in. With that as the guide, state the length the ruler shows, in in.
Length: 3.25 in
